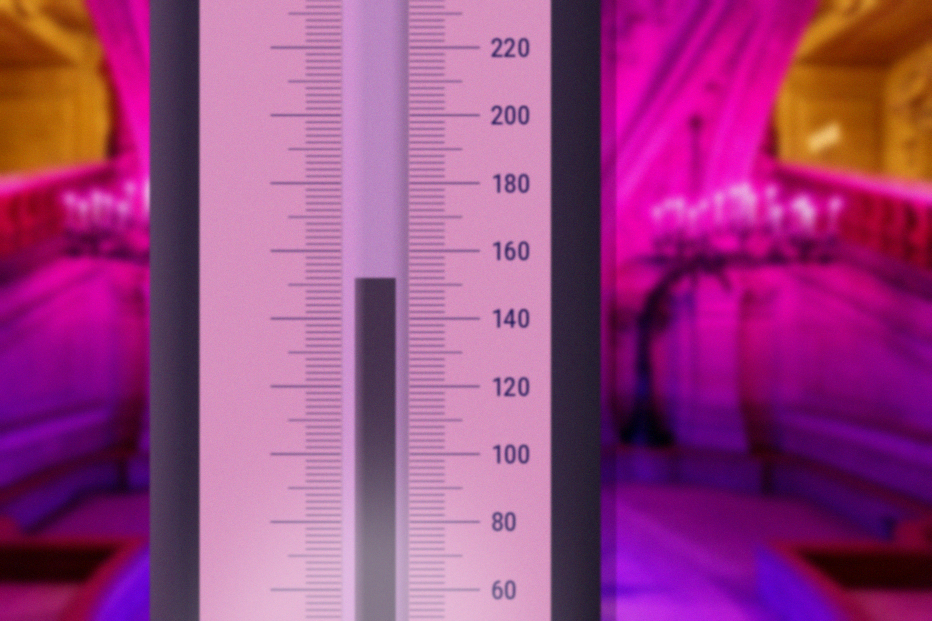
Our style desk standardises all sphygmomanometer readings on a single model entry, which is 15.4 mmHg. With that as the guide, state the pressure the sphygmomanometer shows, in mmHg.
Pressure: 152 mmHg
